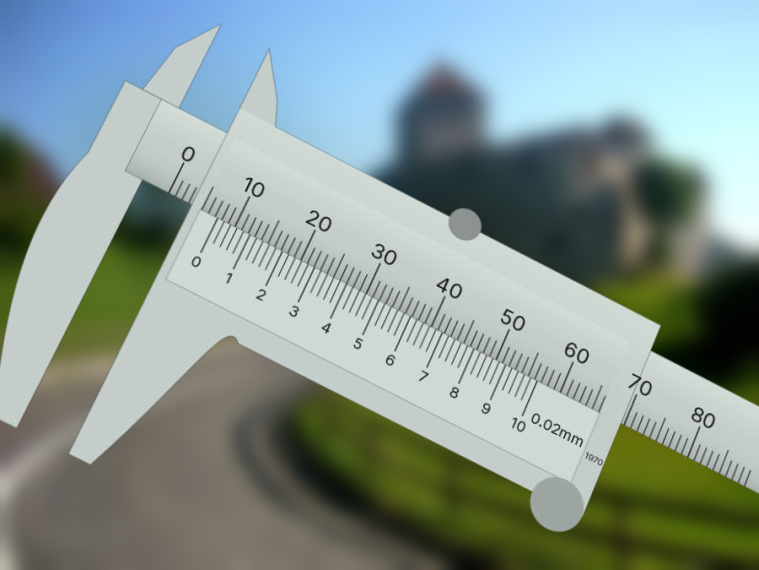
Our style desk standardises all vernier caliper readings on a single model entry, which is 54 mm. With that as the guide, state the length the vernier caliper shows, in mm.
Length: 7.4 mm
